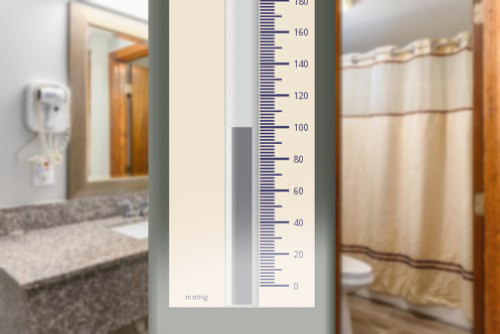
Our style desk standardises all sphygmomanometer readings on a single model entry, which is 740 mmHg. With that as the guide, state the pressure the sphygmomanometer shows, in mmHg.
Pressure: 100 mmHg
